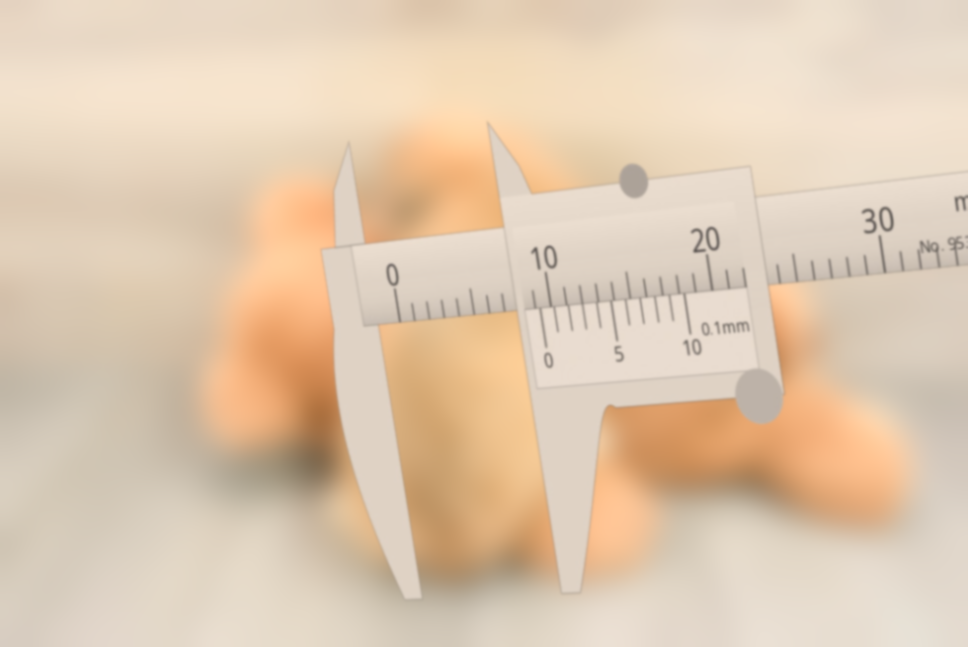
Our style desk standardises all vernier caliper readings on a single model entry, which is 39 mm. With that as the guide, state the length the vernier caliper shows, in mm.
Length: 9.3 mm
